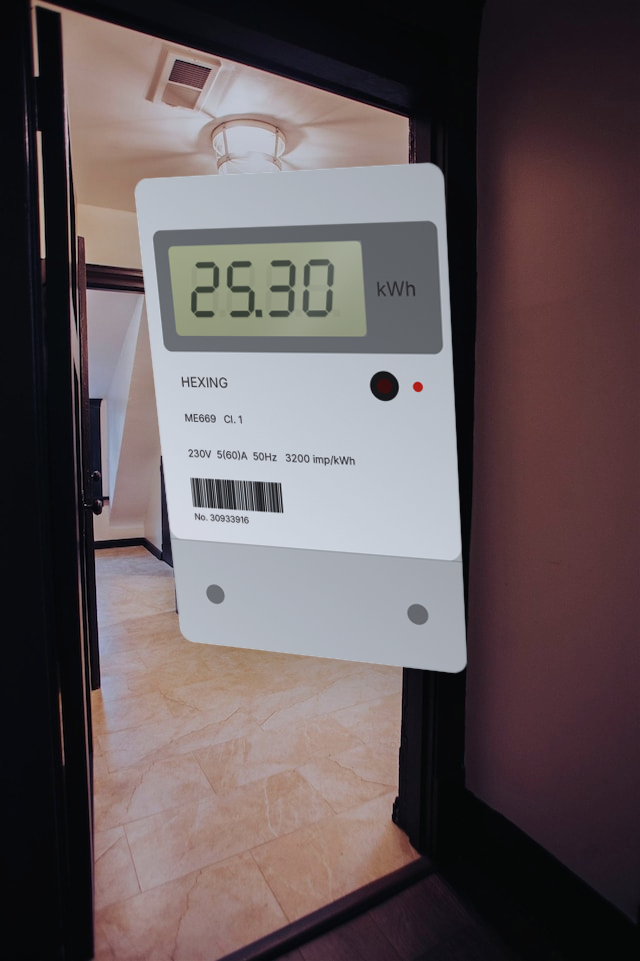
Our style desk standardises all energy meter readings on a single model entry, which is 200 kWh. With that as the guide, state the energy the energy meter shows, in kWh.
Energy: 25.30 kWh
